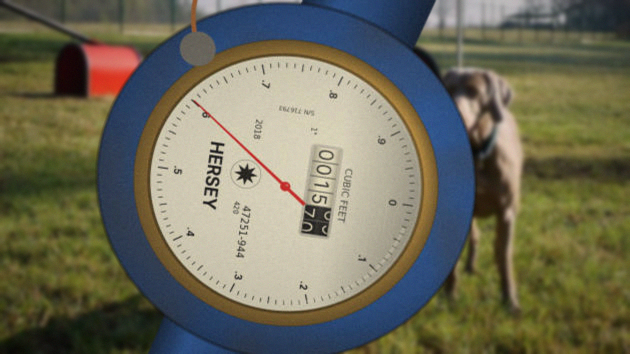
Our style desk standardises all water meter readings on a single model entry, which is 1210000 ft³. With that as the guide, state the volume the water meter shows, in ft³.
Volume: 1569.60 ft³
